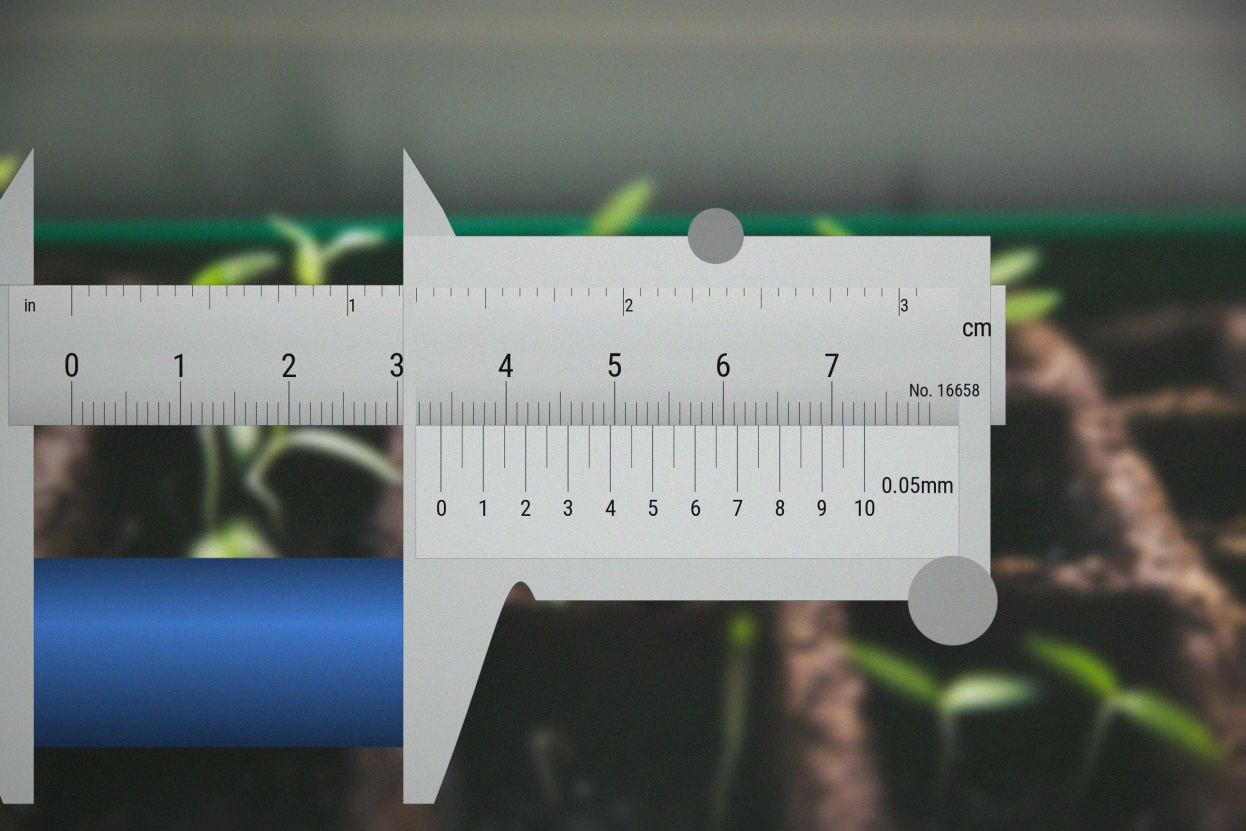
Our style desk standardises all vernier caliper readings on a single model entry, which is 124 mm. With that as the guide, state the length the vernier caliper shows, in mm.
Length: 34.0 mm
